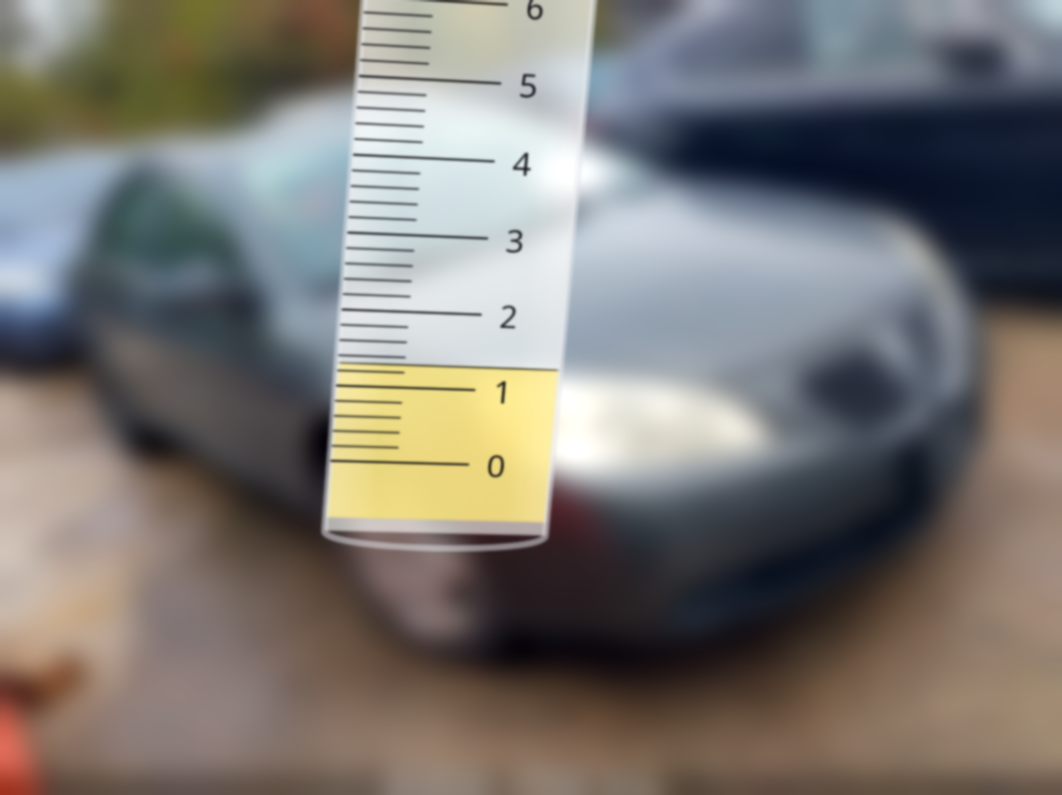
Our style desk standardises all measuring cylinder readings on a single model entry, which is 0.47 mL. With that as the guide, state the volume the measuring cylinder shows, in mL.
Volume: 1.3 mL
